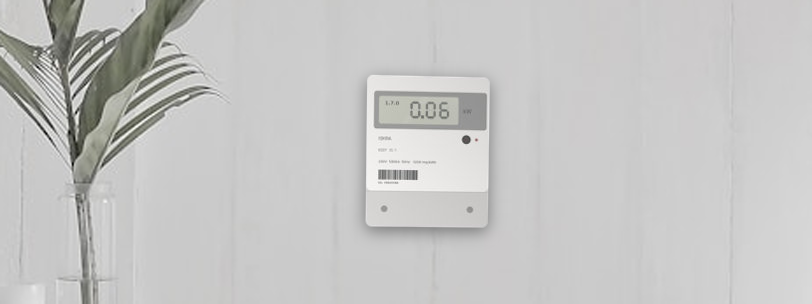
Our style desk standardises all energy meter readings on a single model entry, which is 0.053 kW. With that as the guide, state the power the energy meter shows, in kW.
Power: 0.06 kW
